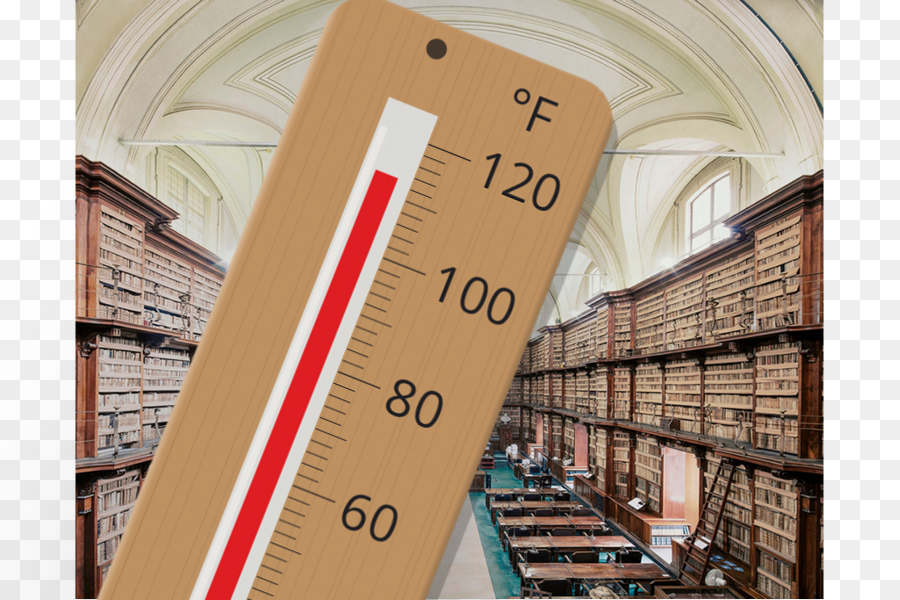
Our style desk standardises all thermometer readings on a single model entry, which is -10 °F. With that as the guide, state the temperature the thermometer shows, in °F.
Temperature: 113 °F
